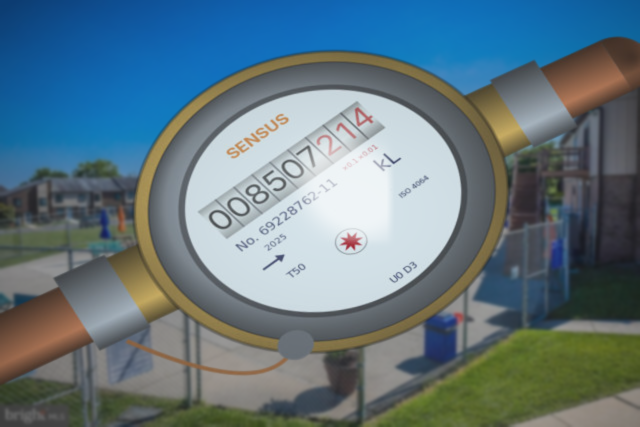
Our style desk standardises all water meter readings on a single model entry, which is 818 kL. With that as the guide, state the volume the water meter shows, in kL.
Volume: 8507.214 kL
